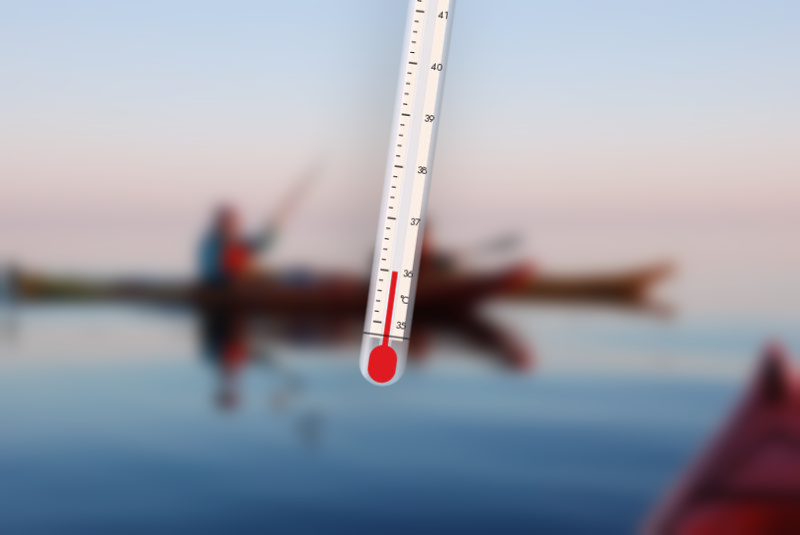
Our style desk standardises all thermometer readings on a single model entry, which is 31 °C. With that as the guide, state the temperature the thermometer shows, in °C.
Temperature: 36 °C
